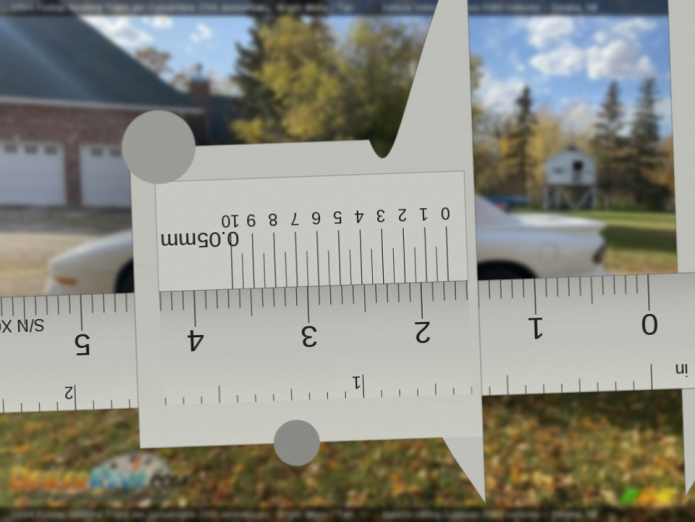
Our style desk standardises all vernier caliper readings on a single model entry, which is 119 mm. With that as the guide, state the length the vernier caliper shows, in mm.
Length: 17.6 mm
